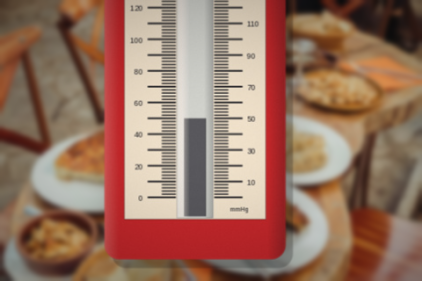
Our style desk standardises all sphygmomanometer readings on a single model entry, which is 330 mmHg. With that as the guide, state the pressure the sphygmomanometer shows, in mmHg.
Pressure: 50 mmHg
